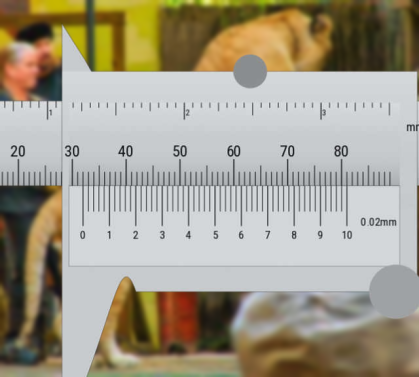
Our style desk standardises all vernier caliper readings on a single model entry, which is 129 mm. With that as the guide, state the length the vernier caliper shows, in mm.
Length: 32.0 mm
